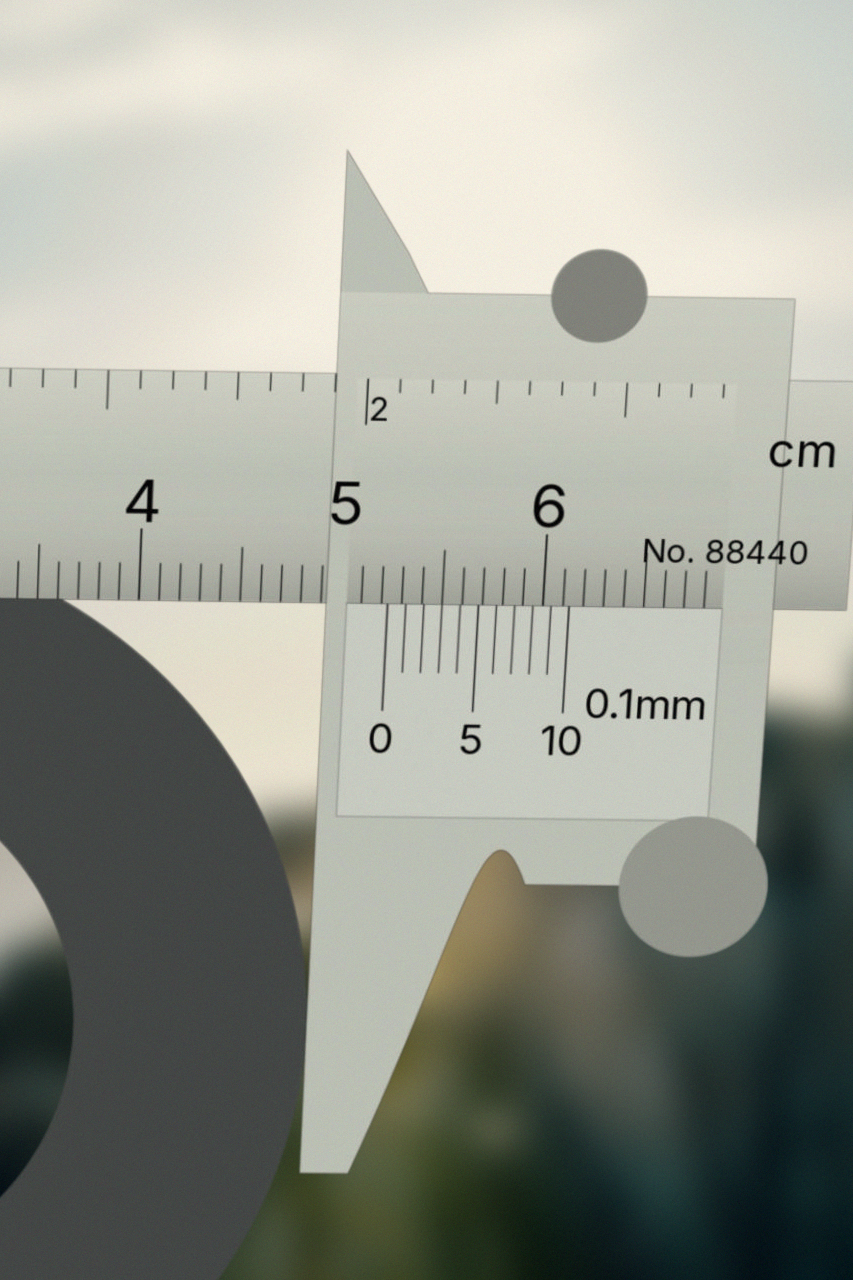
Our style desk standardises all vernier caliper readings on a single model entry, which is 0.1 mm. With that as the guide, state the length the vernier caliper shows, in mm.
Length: 52.3 mm
